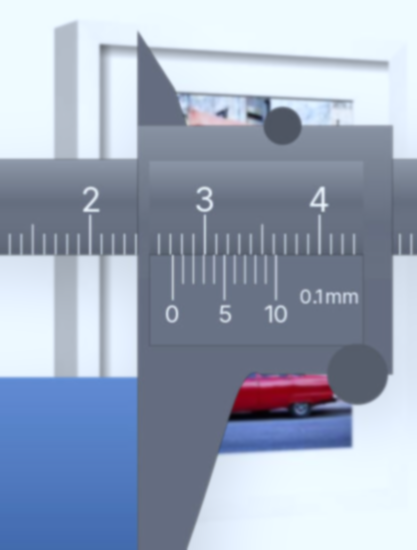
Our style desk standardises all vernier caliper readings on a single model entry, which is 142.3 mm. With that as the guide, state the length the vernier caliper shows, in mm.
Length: 27.2 mm
